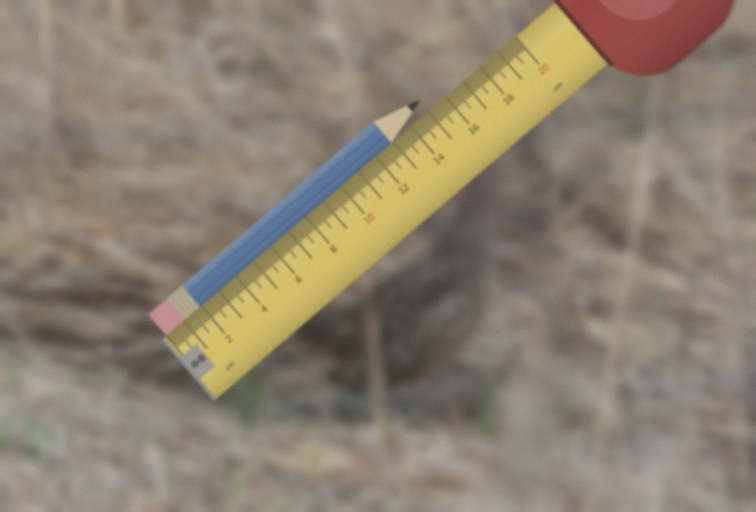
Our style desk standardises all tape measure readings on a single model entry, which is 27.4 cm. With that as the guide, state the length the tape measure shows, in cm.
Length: 15 cm
